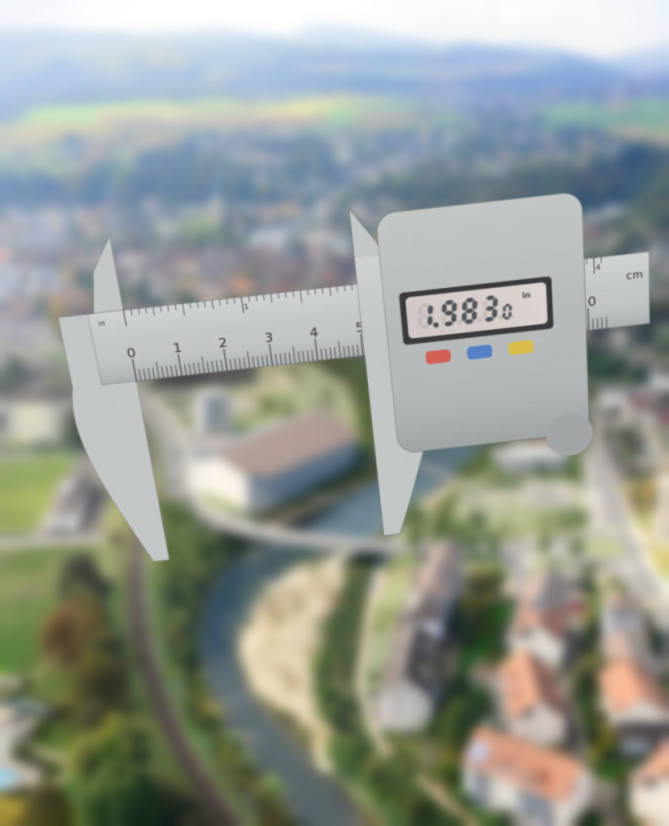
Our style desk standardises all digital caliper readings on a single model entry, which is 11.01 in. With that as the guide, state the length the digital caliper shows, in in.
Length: 1.9830 in
